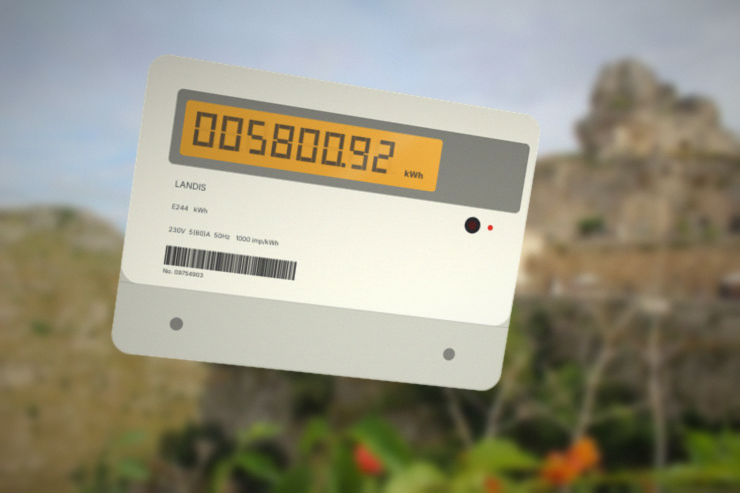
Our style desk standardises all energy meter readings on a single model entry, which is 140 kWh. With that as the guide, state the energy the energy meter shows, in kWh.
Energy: 5800.92 kWh
